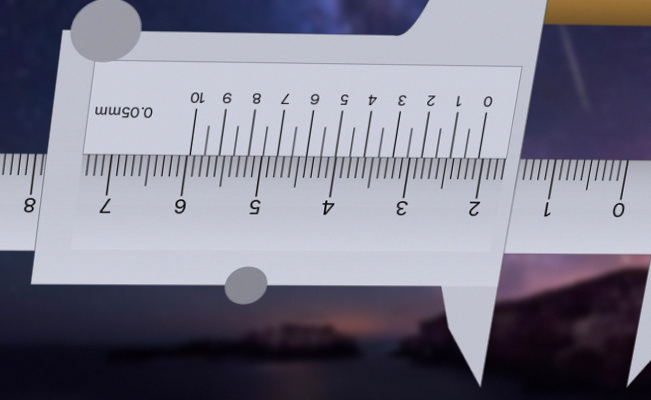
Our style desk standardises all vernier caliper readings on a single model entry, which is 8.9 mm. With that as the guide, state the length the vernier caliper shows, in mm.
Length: 20.6 mm
